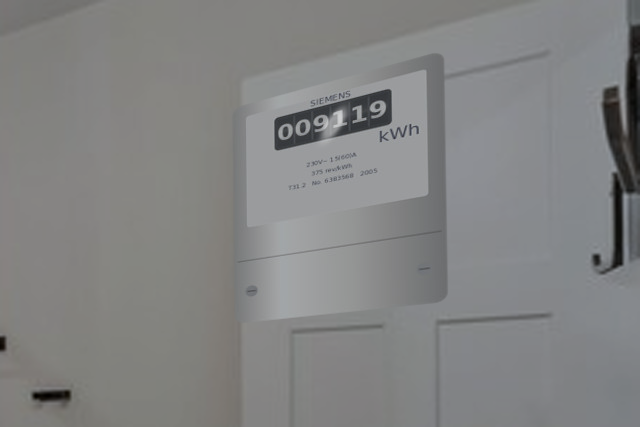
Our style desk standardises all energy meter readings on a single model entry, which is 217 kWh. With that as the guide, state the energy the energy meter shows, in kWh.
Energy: 9119 kWh
